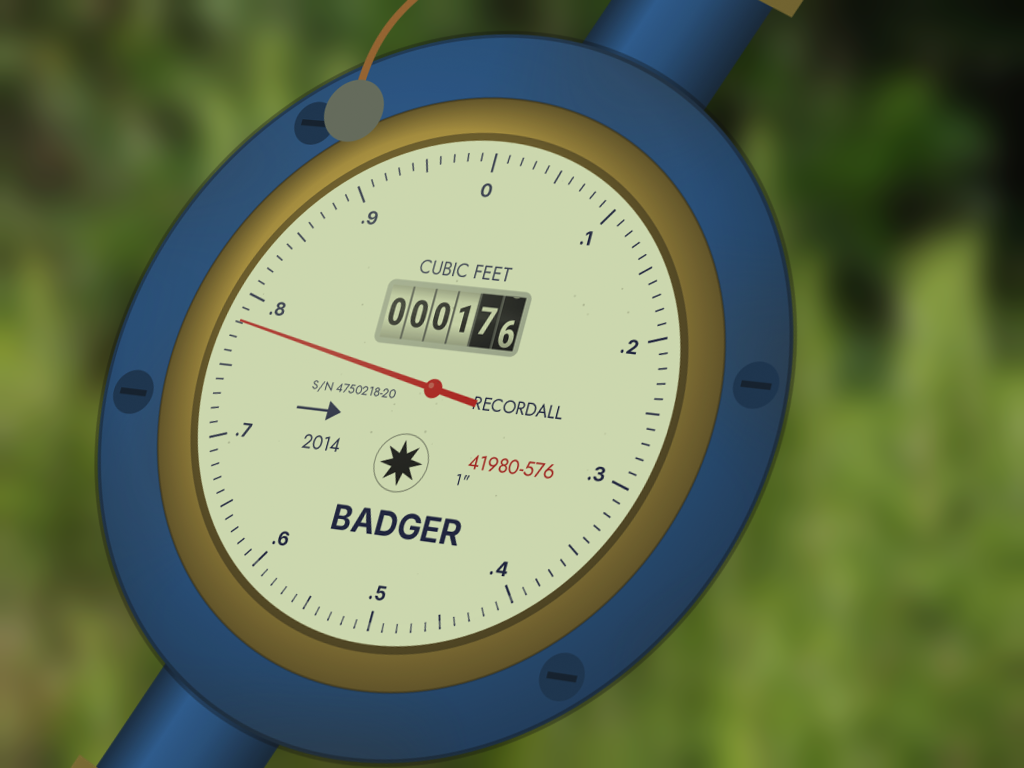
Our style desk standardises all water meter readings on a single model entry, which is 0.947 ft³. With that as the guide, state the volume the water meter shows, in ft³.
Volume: 175.78 ft³
